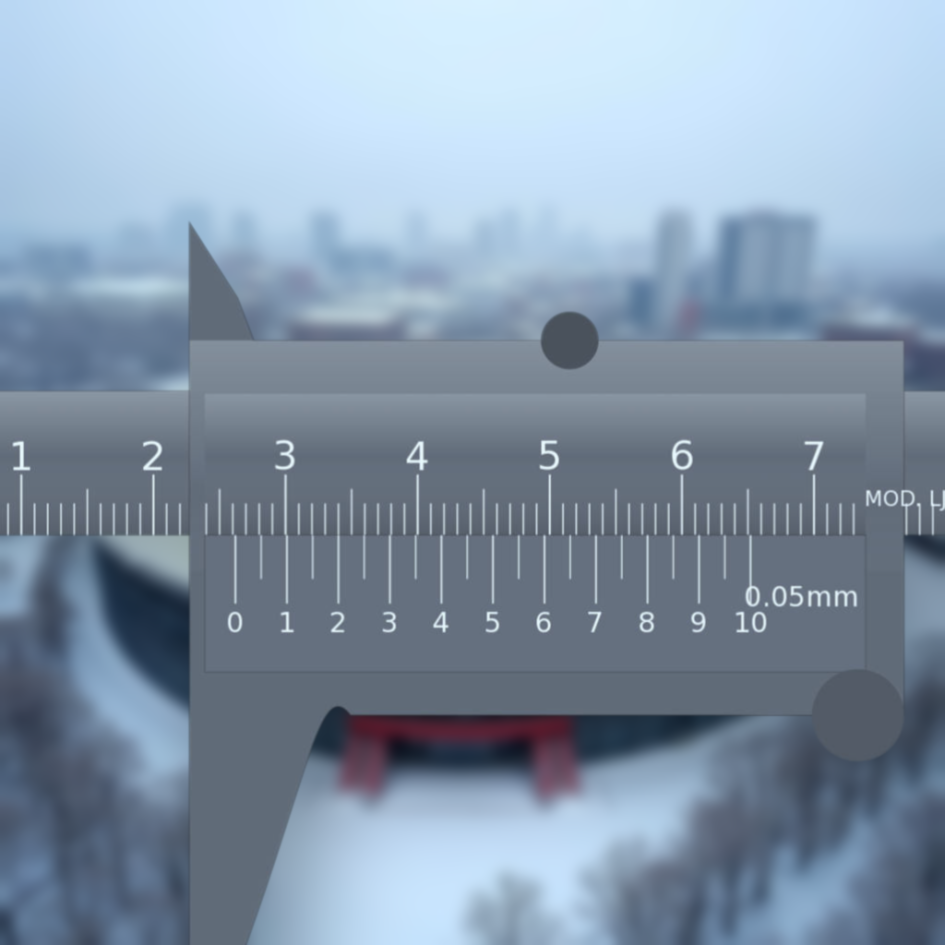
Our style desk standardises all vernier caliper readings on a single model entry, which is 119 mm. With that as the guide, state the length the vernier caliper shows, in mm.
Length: 26.2 mm
